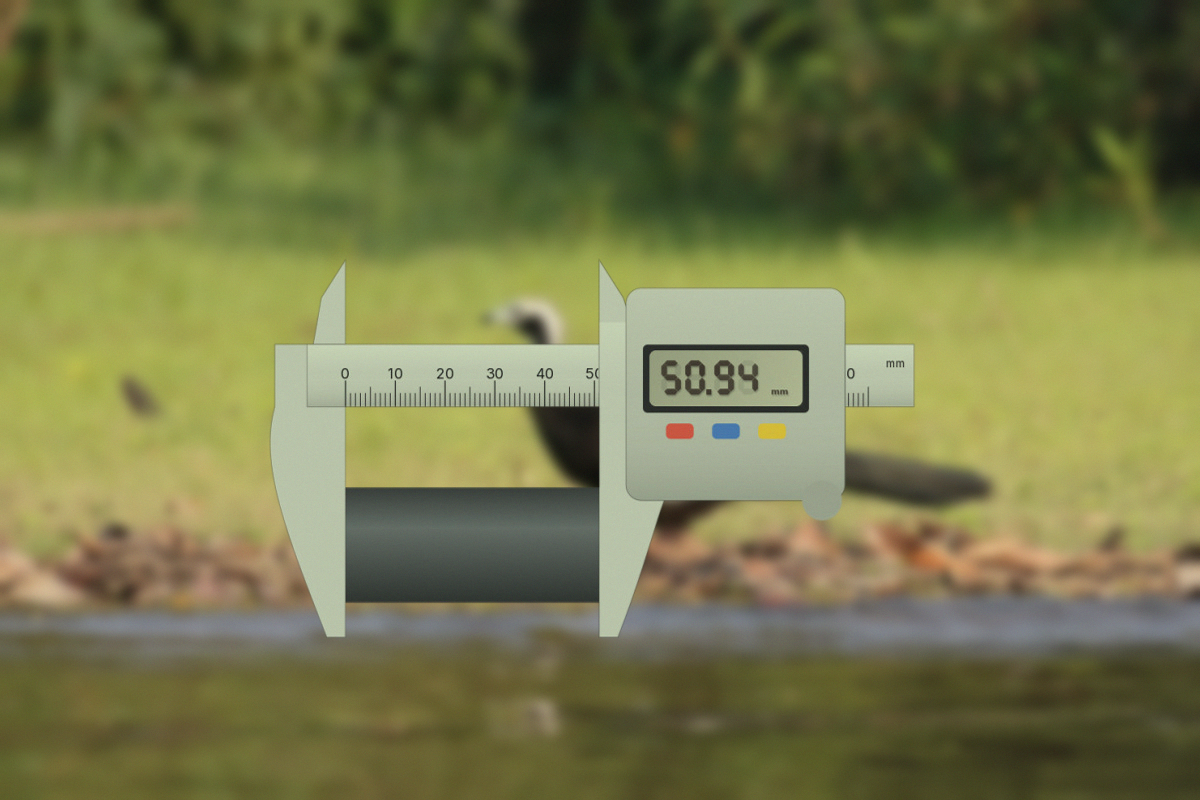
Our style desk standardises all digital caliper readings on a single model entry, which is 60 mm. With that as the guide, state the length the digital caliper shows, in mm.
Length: 50.94 mm
